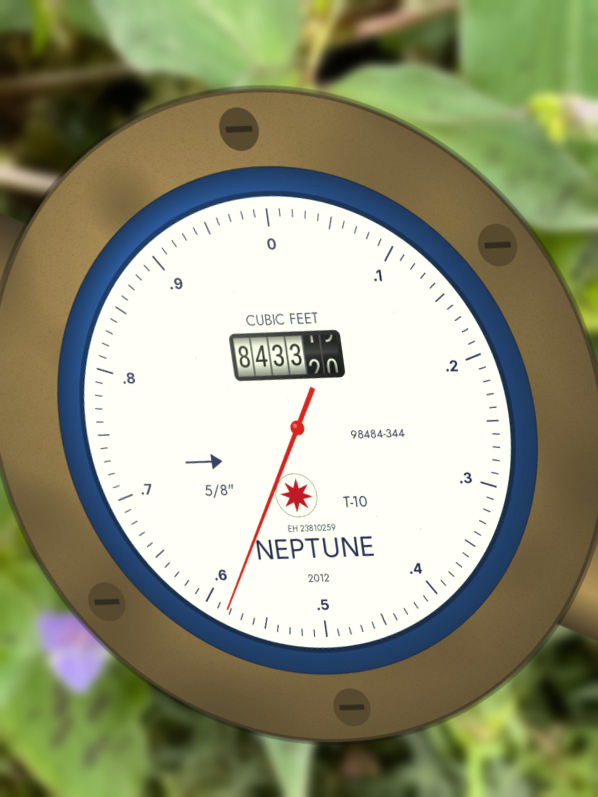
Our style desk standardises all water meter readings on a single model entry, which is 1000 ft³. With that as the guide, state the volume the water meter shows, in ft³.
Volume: 843319.58 ft³
